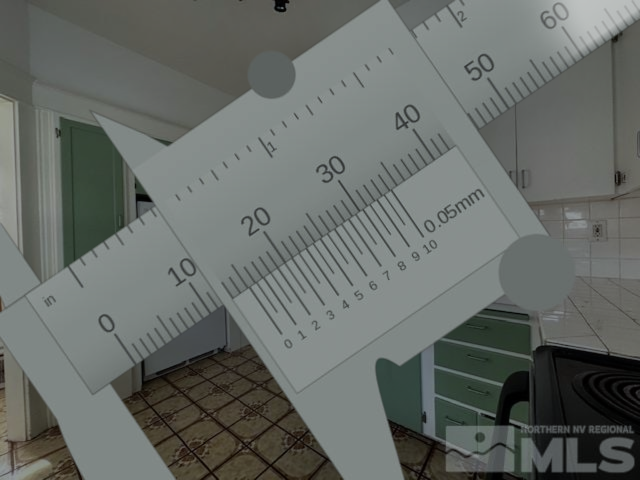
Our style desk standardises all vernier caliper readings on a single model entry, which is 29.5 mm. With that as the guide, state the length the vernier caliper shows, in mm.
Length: 15.2 mm
